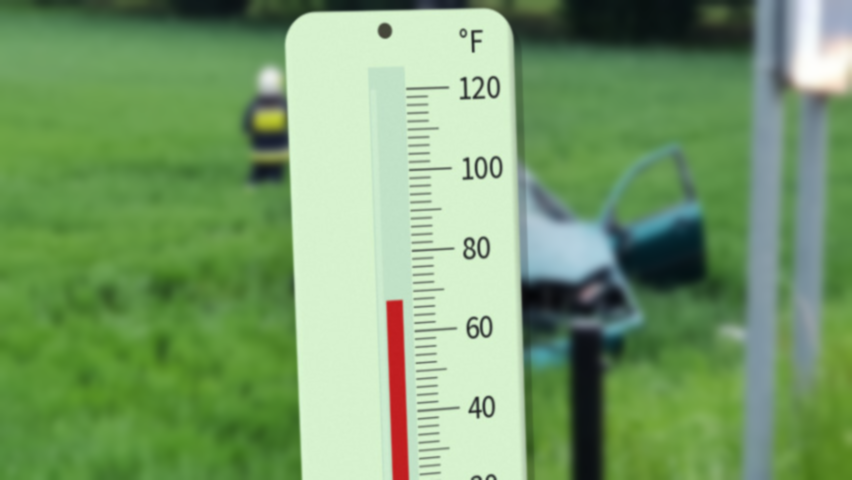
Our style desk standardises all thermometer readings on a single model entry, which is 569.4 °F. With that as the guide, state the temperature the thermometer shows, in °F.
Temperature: 68 °F
